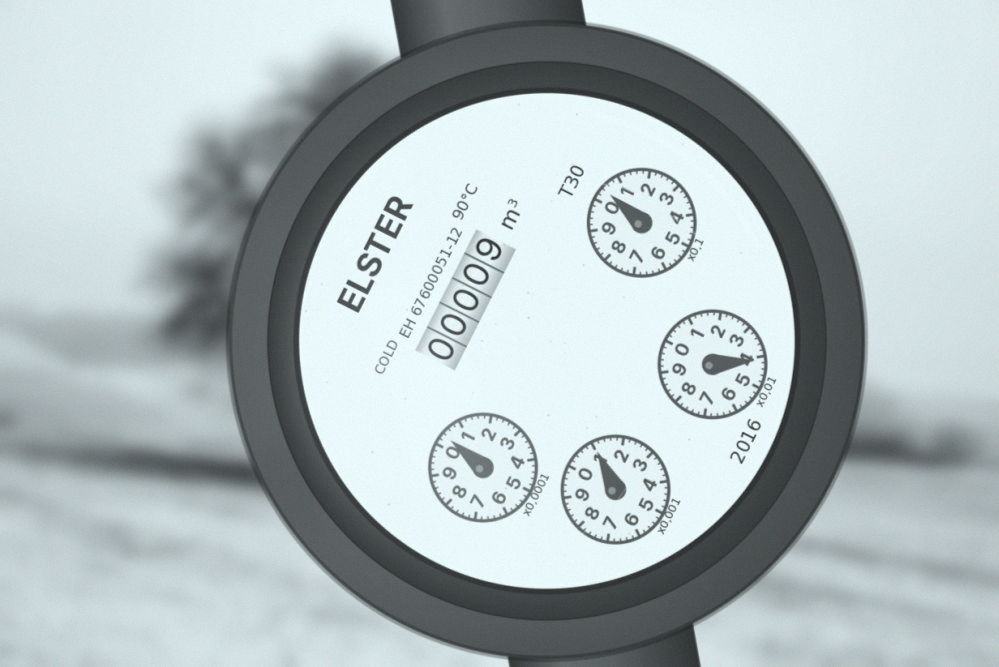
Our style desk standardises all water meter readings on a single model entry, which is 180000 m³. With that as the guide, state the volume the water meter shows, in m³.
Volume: 9.0410 m³
